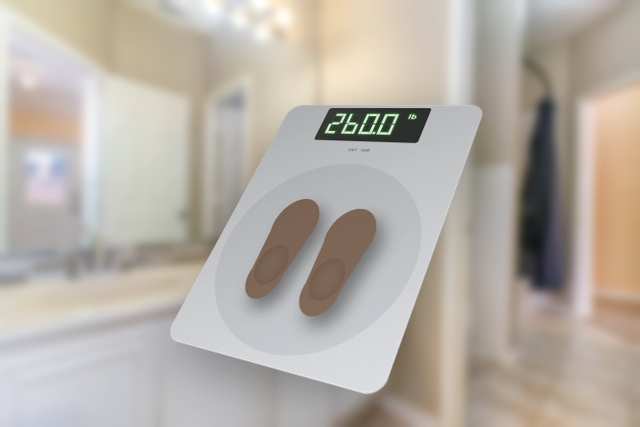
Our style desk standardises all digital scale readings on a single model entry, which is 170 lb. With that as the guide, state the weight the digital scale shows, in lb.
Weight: 260.0 lb
